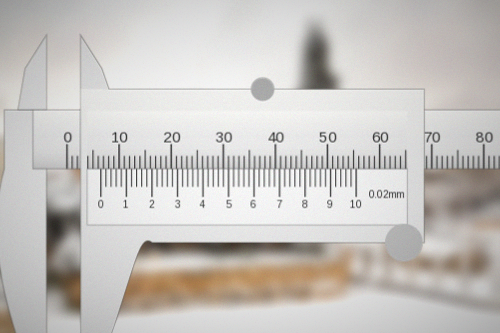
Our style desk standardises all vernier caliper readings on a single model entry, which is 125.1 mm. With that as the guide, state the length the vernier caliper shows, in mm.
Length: 6.5 mm
